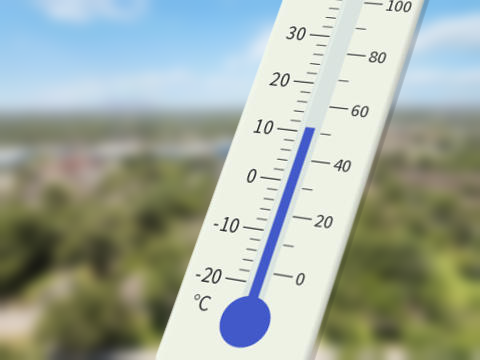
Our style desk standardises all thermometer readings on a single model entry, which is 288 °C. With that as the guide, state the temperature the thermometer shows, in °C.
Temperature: 11 °C
